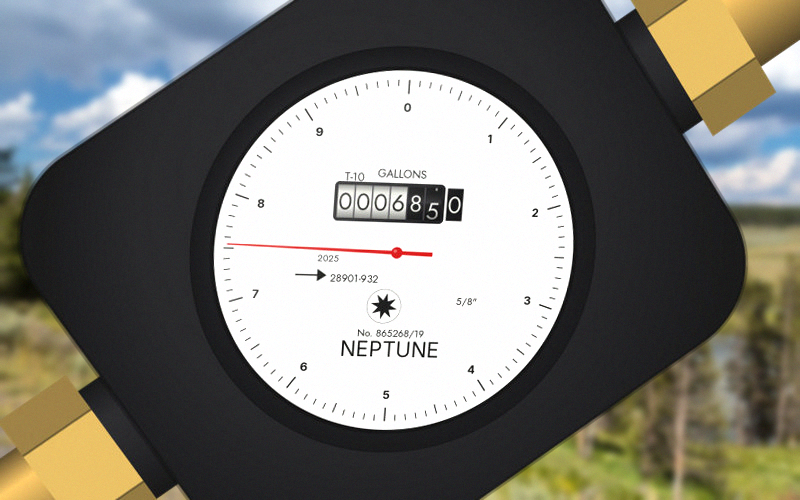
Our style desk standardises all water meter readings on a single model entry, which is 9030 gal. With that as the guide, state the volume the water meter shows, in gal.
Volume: 6847.5 gal
